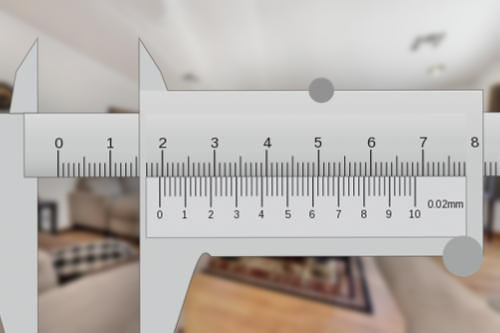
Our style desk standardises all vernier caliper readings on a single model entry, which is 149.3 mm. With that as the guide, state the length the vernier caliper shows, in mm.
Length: 19.5 mm
